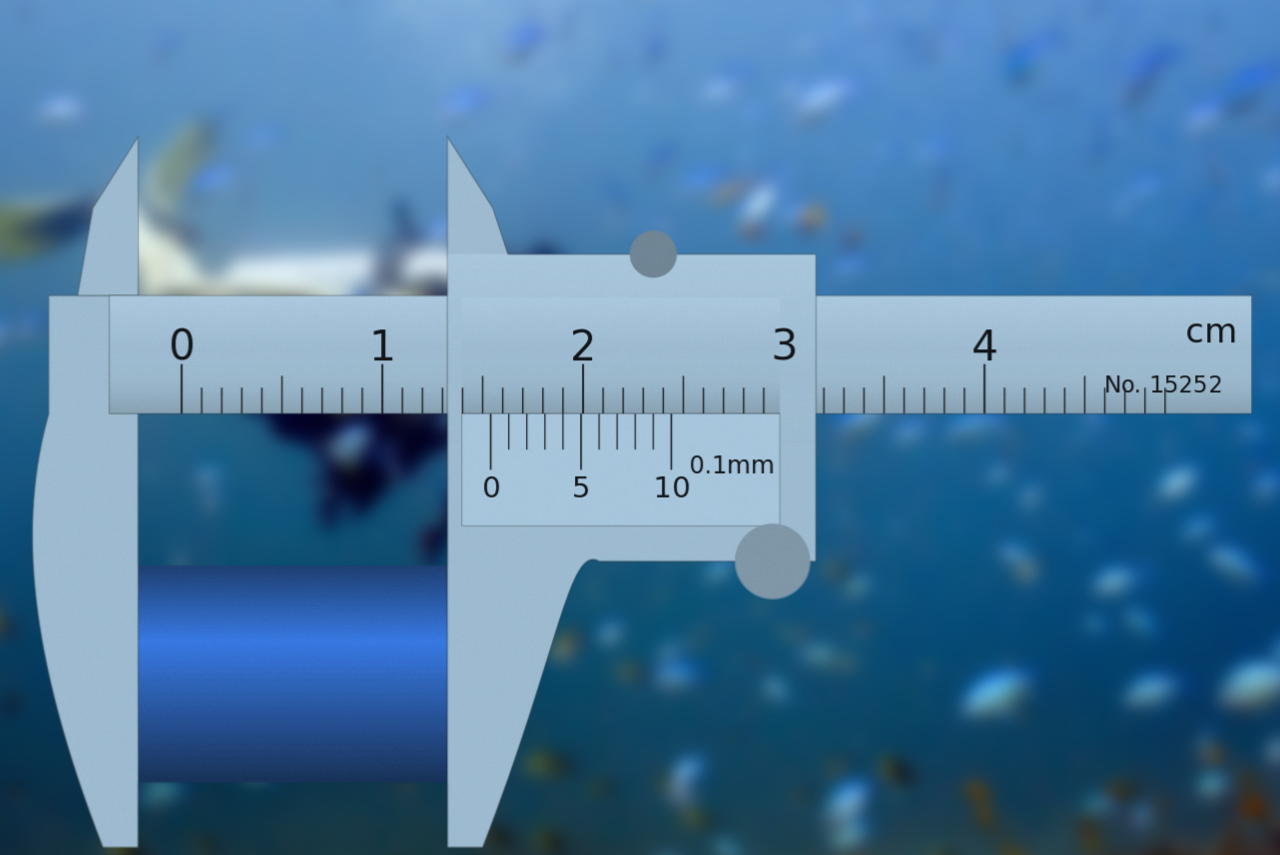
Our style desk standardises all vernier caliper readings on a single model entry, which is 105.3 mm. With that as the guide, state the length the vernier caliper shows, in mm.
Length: 15.4 mm
